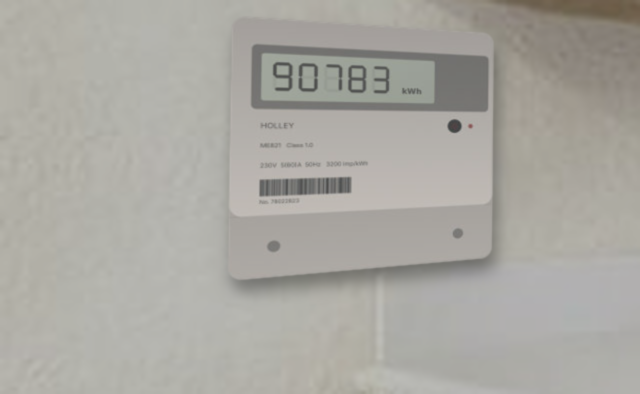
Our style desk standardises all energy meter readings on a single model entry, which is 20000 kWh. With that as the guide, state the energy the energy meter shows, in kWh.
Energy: 90783 kWh
